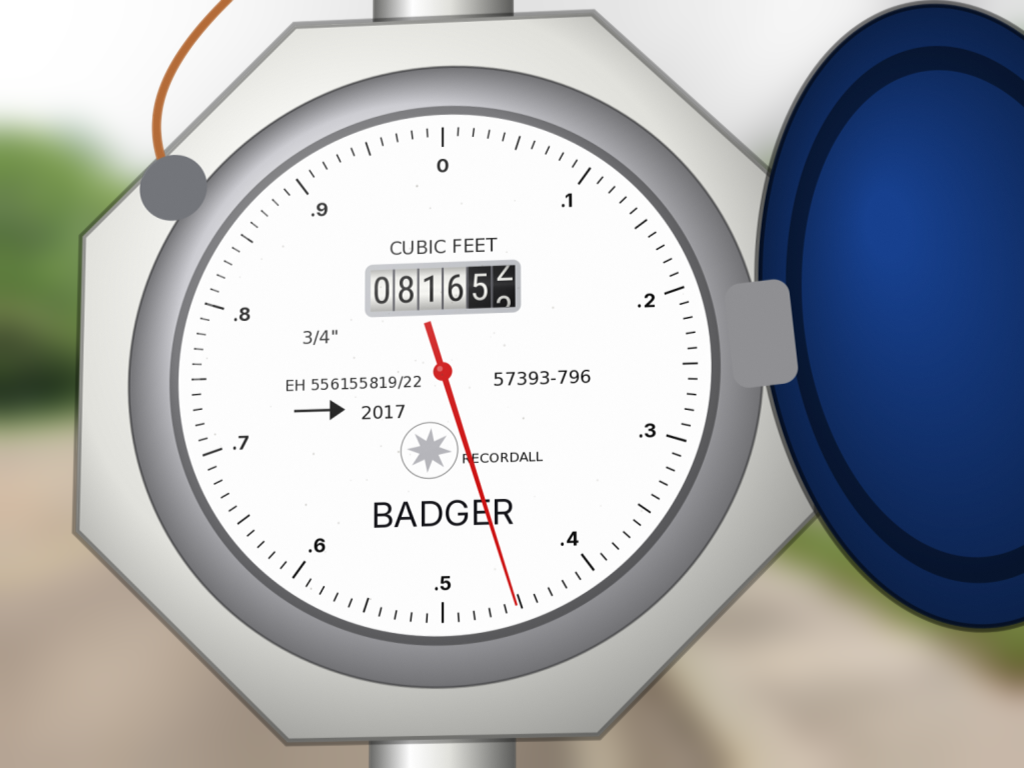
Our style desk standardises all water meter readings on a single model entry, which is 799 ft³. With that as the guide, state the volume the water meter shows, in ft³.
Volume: 81652.45 ft³
